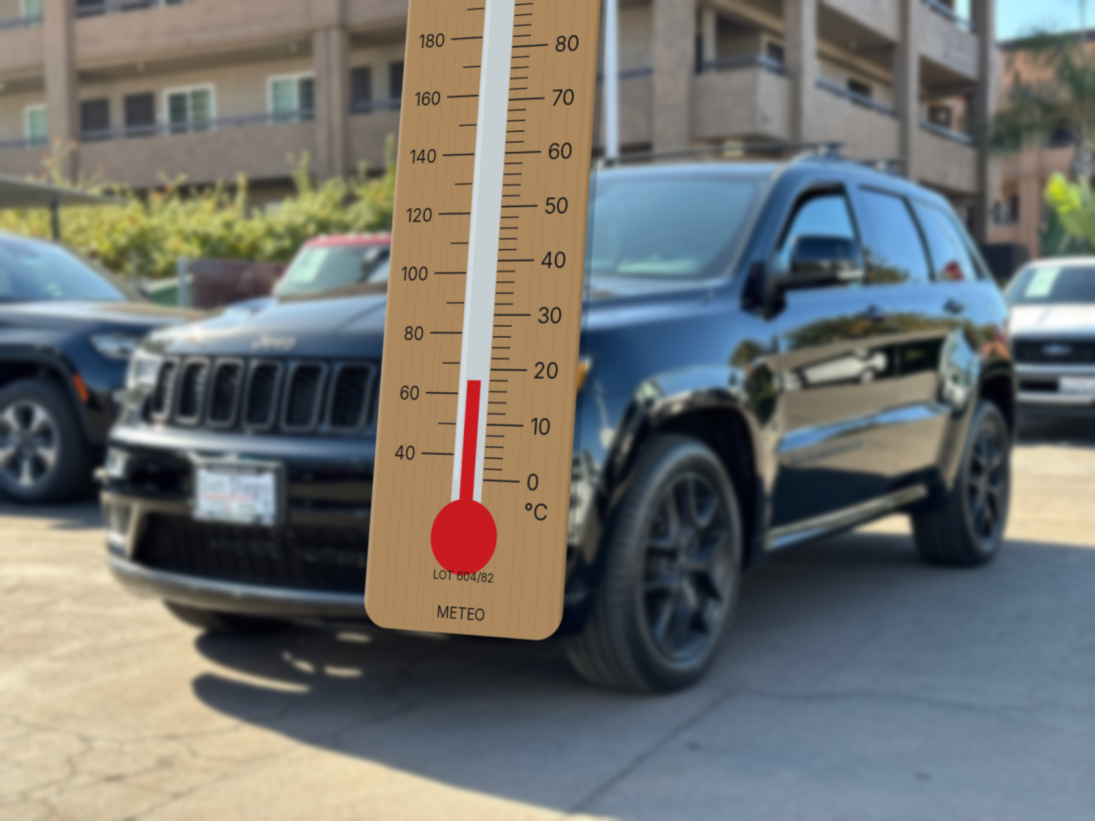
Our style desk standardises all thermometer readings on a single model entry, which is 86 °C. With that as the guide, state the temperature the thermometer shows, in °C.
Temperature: 18 °C
